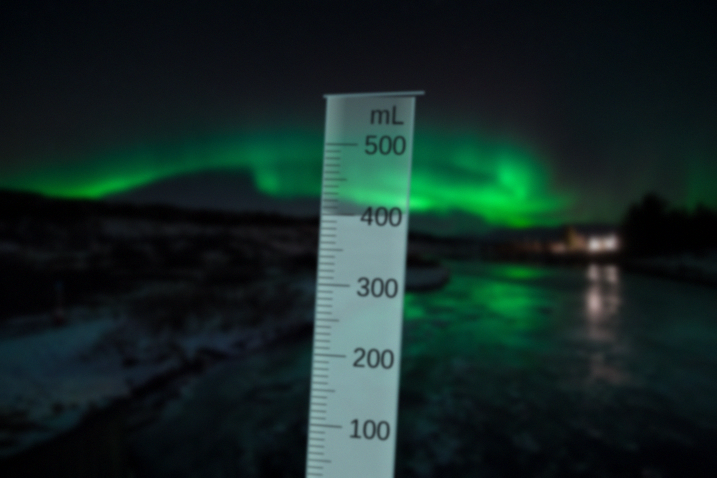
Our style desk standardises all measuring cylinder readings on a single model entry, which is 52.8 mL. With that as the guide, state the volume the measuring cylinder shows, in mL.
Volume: 400 mL
